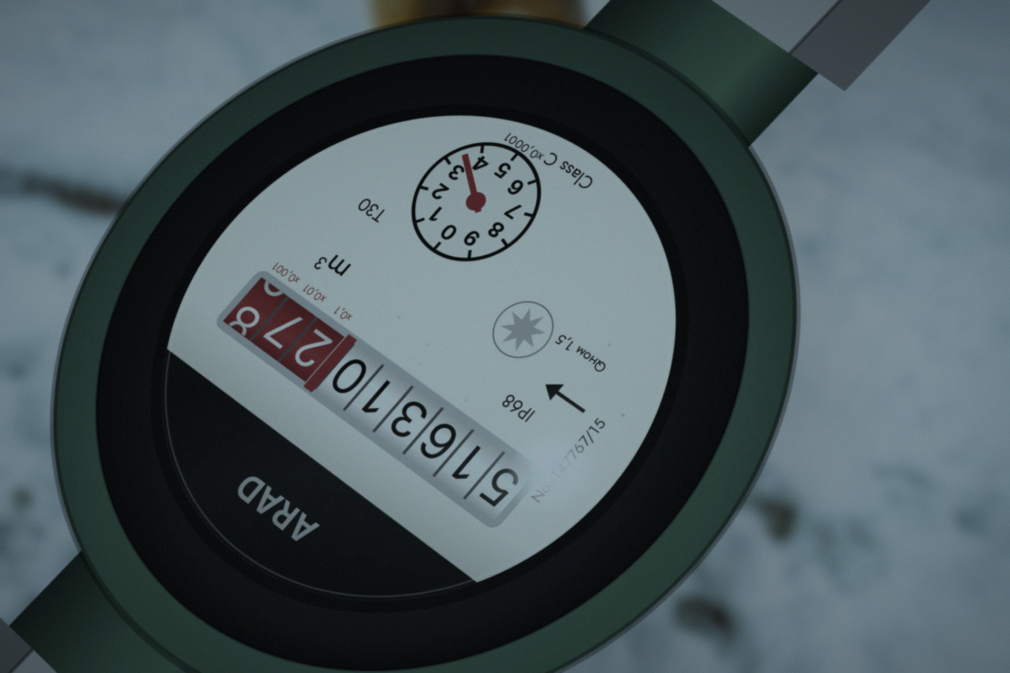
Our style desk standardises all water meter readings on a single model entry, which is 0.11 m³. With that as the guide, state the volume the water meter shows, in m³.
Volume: 516310.2783 m³
